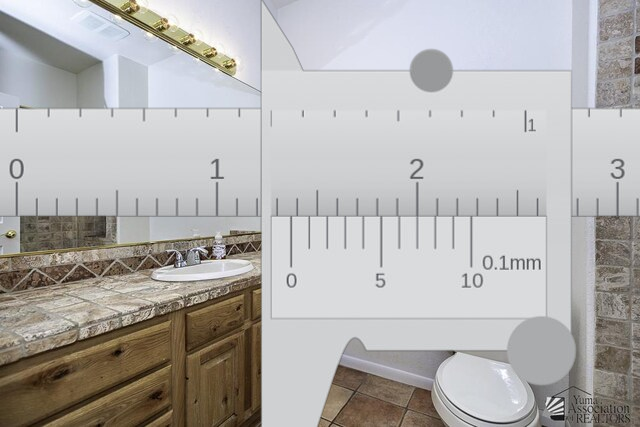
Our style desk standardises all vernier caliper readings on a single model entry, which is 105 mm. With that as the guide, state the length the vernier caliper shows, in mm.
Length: 13.7 mm
